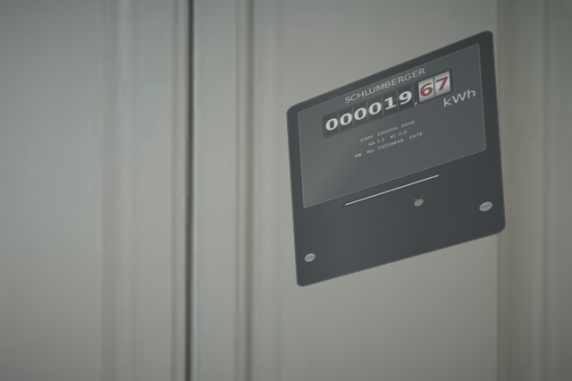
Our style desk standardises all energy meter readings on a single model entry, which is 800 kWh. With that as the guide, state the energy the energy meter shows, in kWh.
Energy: 19.67 kWh
